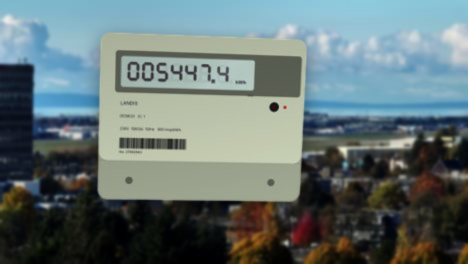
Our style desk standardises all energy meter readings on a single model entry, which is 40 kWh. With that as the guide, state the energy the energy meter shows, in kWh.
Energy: 5447.4 kWh
